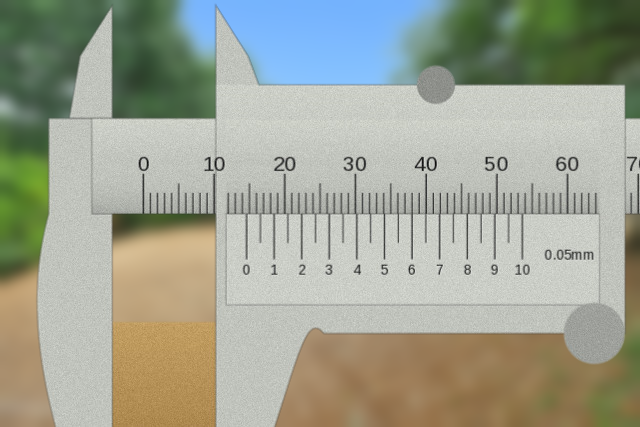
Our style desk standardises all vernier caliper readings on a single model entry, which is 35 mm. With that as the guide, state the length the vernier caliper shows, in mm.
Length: 14.6 mm
